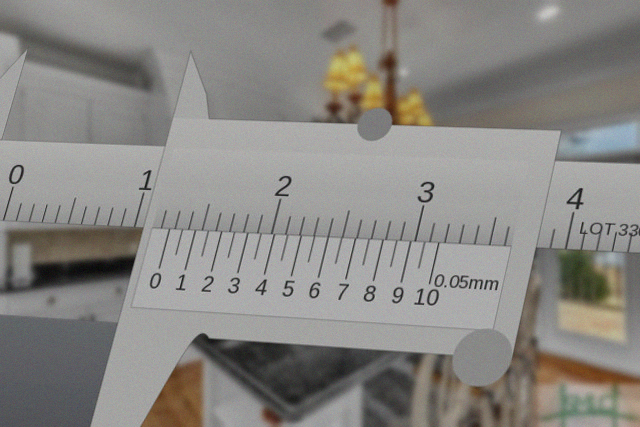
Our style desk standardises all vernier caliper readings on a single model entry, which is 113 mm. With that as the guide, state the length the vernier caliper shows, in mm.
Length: 12.6 mm
